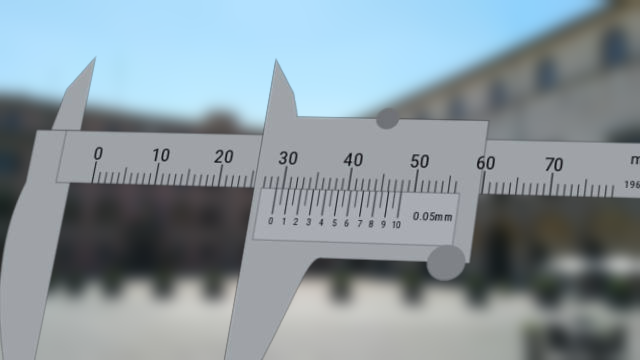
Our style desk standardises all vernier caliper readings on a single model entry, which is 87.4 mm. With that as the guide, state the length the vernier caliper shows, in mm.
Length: 29.0 mm
